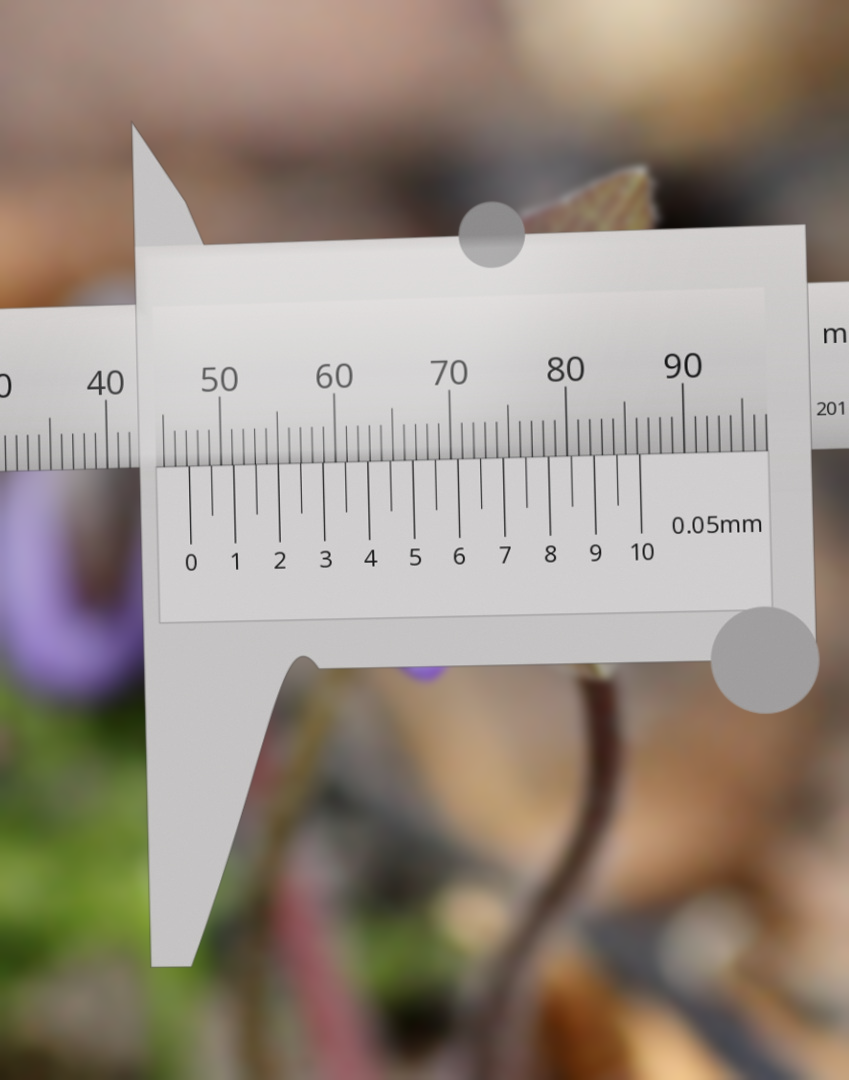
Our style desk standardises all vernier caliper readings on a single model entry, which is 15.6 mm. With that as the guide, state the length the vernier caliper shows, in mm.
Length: 47.2 mm
